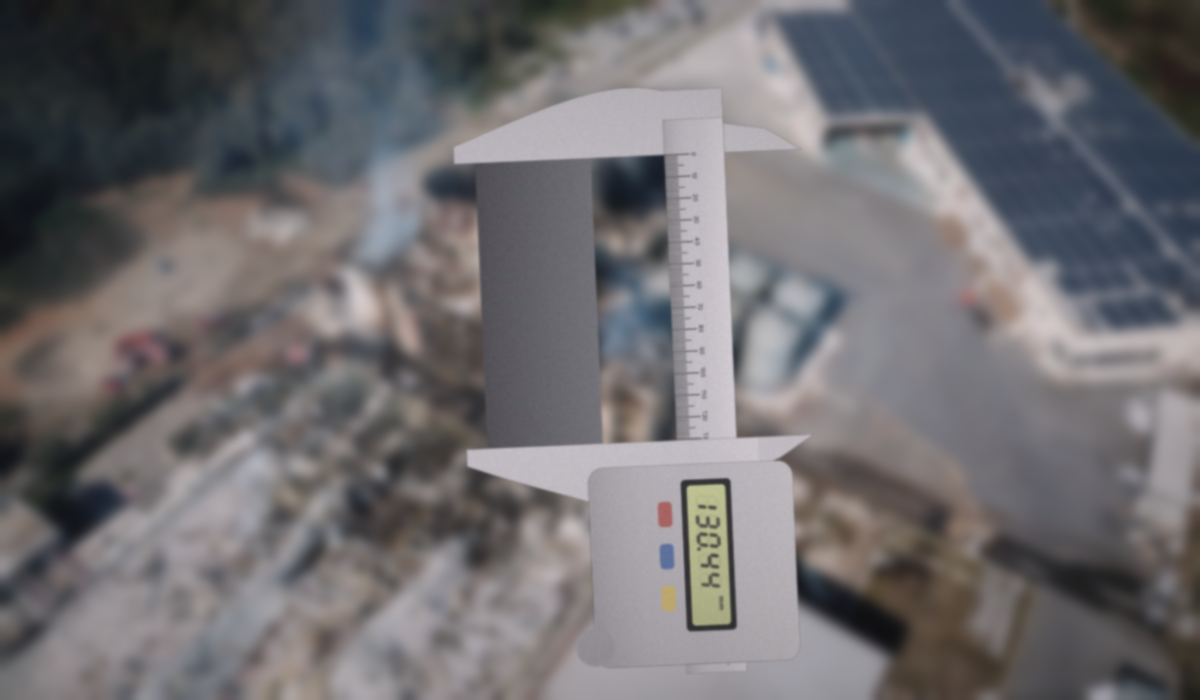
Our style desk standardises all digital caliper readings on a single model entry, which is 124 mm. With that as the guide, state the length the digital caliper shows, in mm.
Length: 130.44 mm
